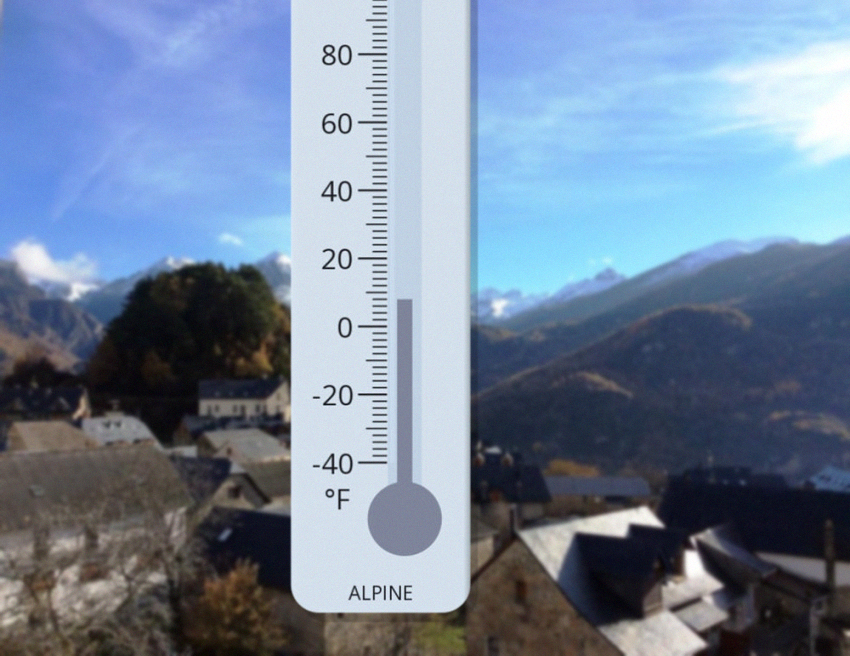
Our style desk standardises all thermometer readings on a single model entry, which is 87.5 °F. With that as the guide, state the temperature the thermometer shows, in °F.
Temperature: 8 °F
